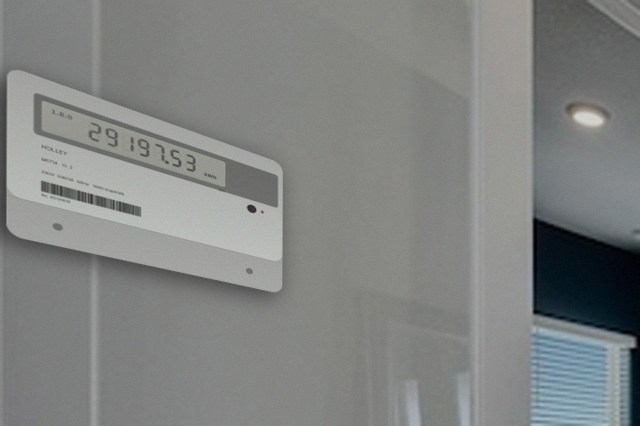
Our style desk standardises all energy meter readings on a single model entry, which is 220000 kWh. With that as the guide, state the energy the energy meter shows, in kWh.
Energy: 29197.53 kWh
